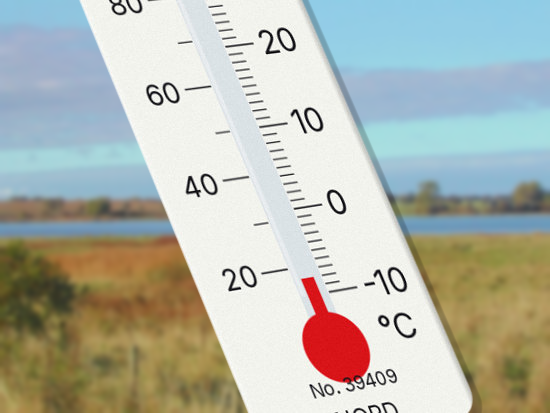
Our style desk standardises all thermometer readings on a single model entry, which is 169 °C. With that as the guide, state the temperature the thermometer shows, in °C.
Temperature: -8 °C
